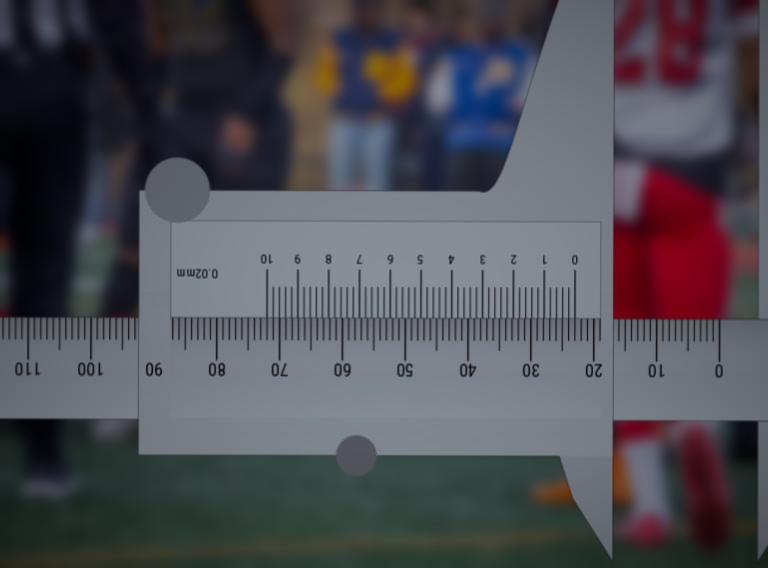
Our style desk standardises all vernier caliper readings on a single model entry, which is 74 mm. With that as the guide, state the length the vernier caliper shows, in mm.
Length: 23.0 mm
